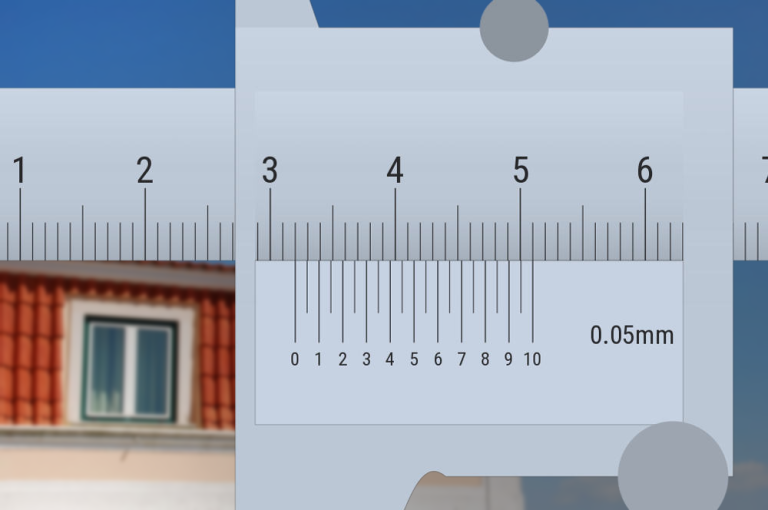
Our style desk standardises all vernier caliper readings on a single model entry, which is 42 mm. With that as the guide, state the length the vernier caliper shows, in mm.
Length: 32.0 mm
